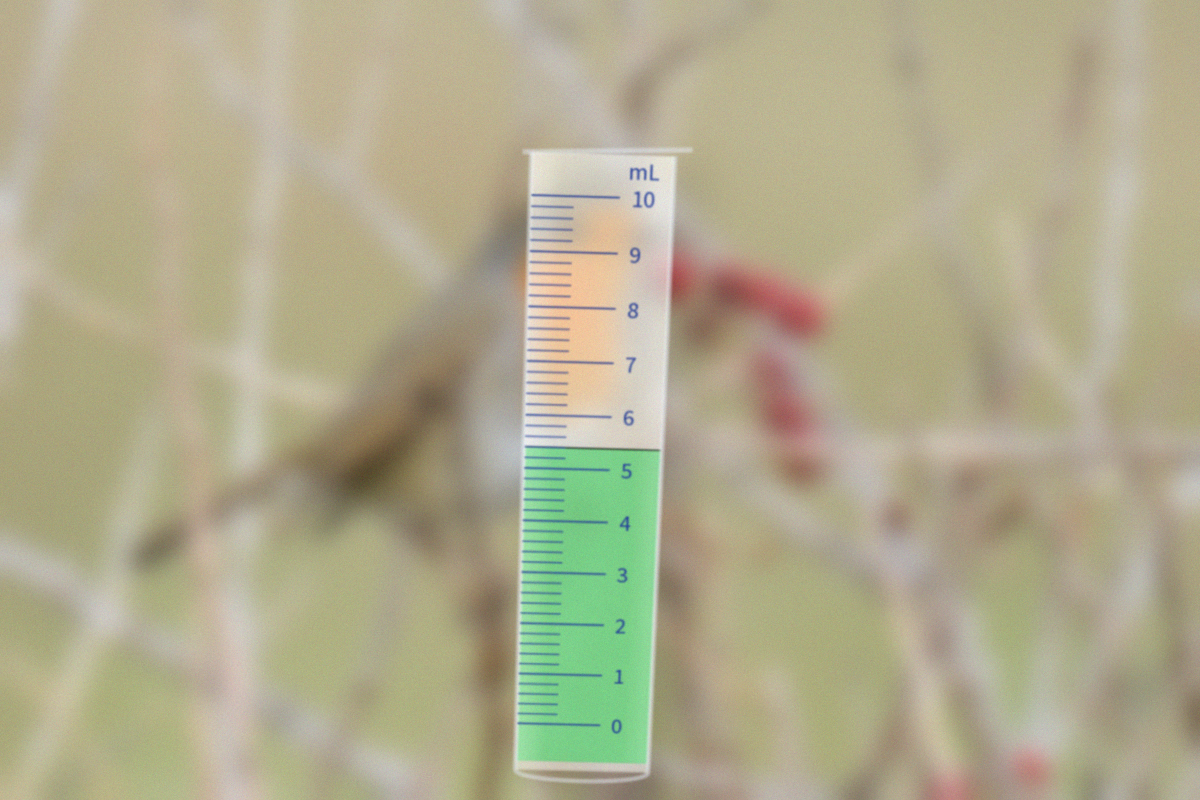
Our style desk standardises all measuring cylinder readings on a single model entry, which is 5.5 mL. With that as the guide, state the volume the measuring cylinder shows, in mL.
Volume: 5.4 mL
